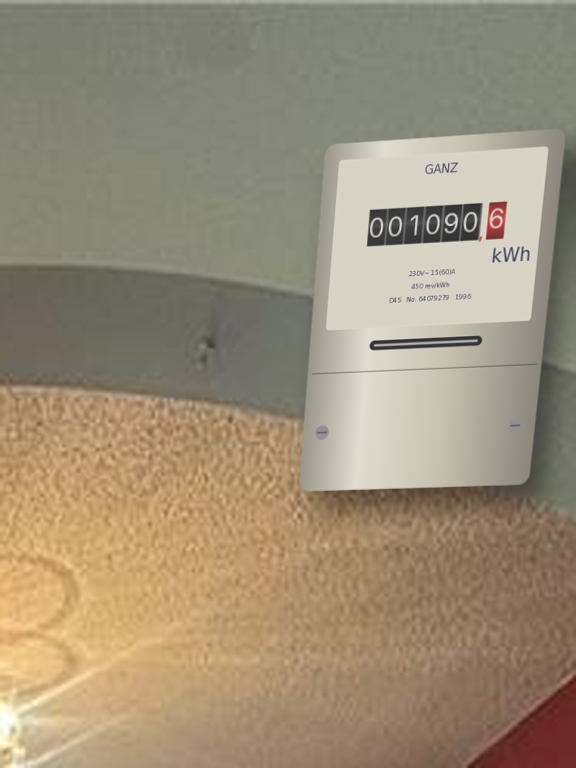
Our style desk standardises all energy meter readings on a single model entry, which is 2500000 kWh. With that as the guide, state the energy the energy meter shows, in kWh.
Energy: 1090.6 kWh
